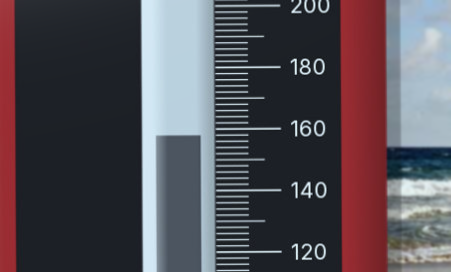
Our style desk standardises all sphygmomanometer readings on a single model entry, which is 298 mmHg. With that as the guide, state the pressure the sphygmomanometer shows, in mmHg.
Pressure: 158 mmHg
